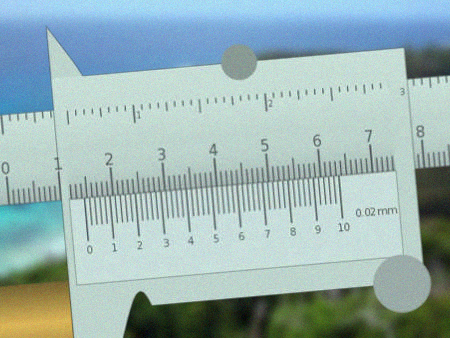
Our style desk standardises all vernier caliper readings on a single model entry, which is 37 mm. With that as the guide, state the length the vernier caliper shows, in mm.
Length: 14.5 mm
